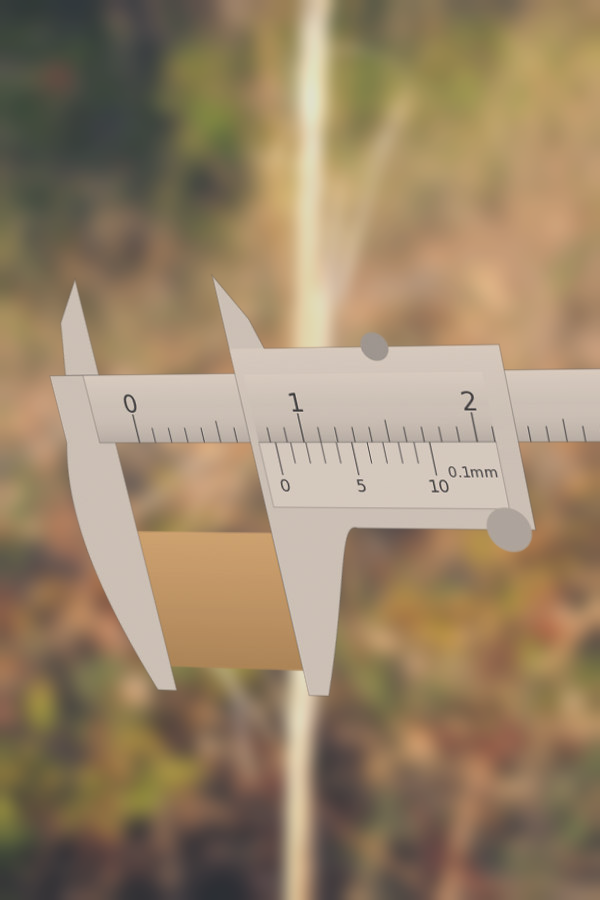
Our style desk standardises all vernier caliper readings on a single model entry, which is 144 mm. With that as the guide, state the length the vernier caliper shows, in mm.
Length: 8.3 mm
